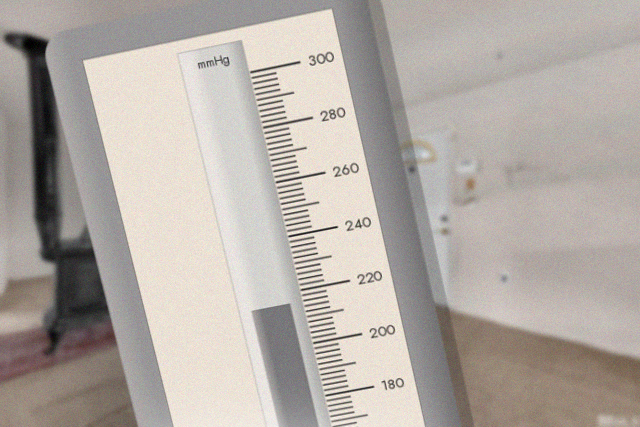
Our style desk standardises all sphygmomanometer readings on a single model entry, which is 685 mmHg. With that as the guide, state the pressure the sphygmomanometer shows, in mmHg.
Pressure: 216 mmHg
